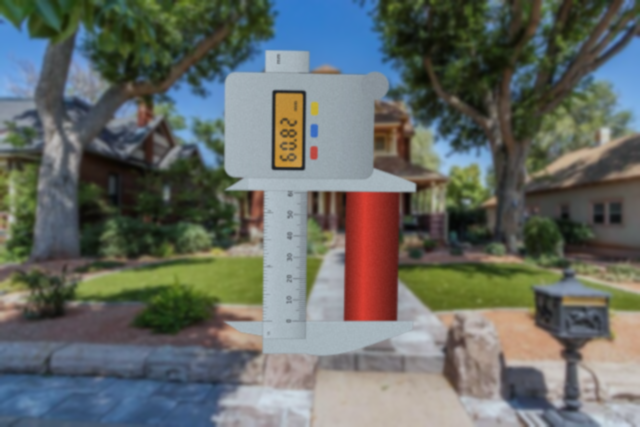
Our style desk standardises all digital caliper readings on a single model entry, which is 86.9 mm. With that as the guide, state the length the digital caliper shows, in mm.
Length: 60.82 mm
